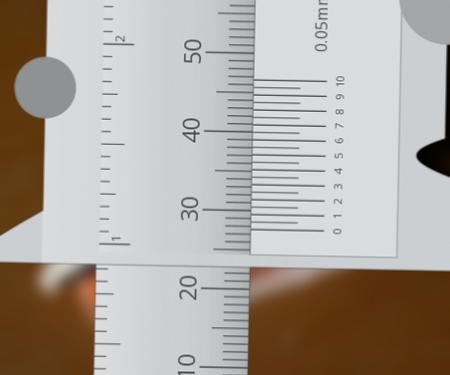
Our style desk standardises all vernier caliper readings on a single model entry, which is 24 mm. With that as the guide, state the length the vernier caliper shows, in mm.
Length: 27.6 mm
